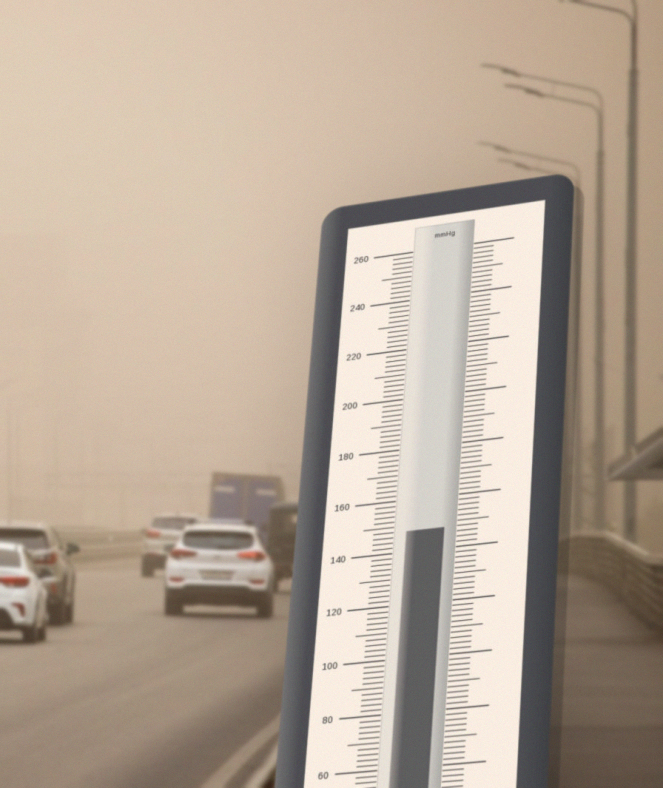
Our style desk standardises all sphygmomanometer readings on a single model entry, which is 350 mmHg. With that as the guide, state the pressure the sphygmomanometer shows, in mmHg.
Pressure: 148 mmHg
